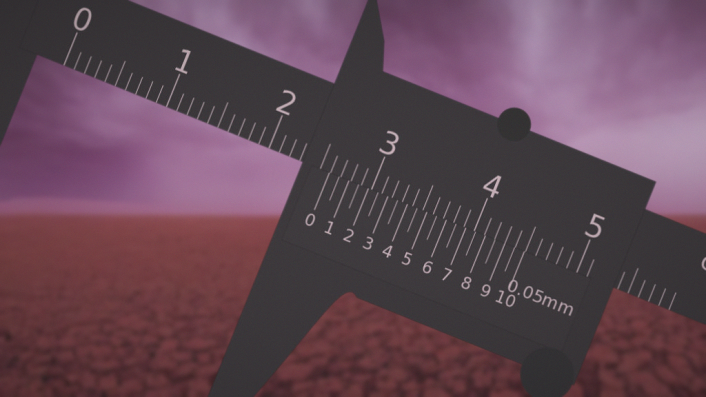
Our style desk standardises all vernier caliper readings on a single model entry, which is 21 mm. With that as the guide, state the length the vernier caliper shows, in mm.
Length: 25.9 mm
